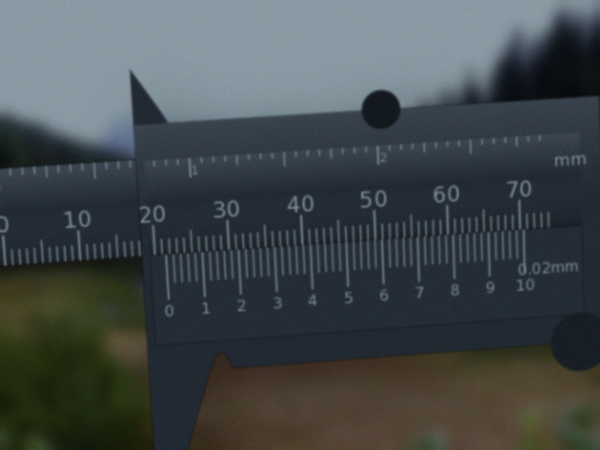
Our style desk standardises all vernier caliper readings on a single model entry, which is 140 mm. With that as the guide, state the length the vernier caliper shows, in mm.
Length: 21.5 mm
